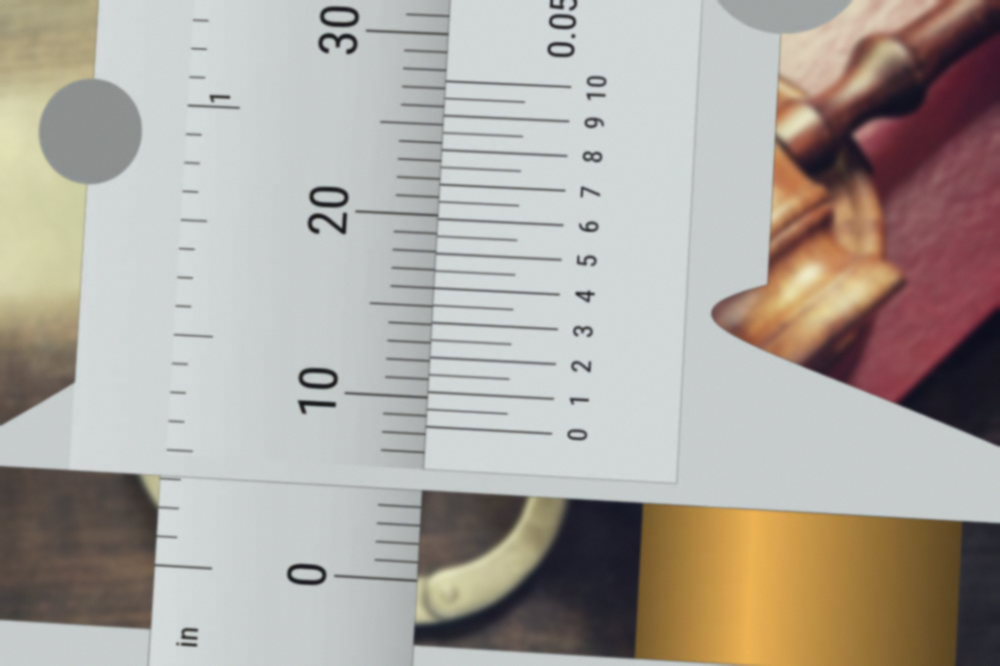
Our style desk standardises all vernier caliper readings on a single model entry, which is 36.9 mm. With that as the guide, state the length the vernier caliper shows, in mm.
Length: 8.4 mm
